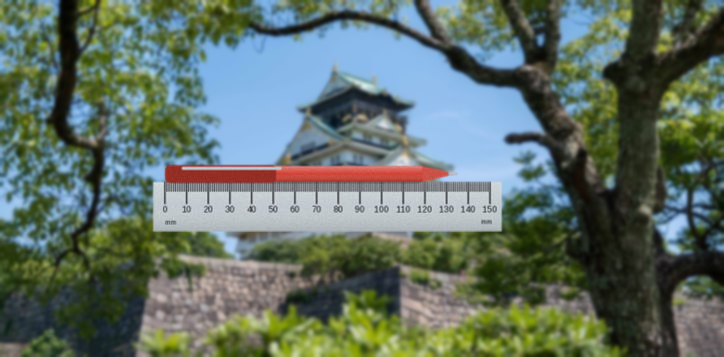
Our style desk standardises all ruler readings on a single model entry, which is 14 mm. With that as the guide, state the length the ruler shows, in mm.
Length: 135 mm
